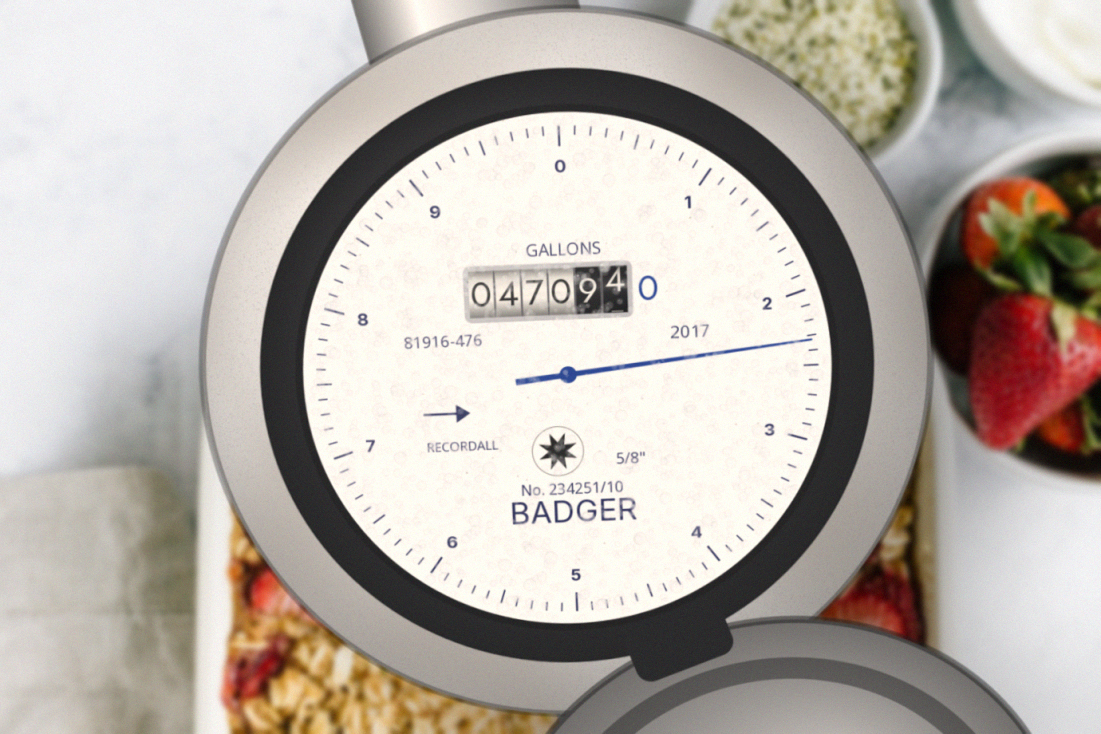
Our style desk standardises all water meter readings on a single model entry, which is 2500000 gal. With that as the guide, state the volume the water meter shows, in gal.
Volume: 470942.3 gal
